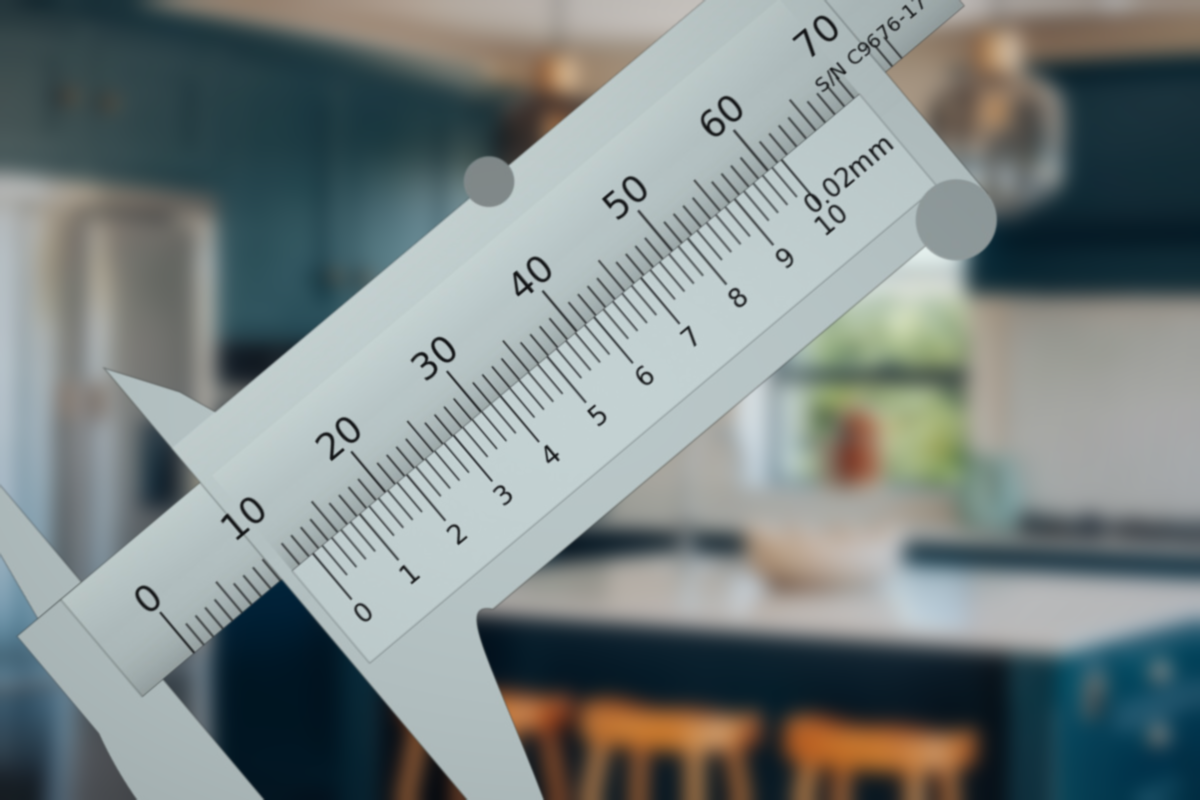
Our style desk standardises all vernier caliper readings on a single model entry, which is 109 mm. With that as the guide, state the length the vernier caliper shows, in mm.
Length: 12.4 mm
